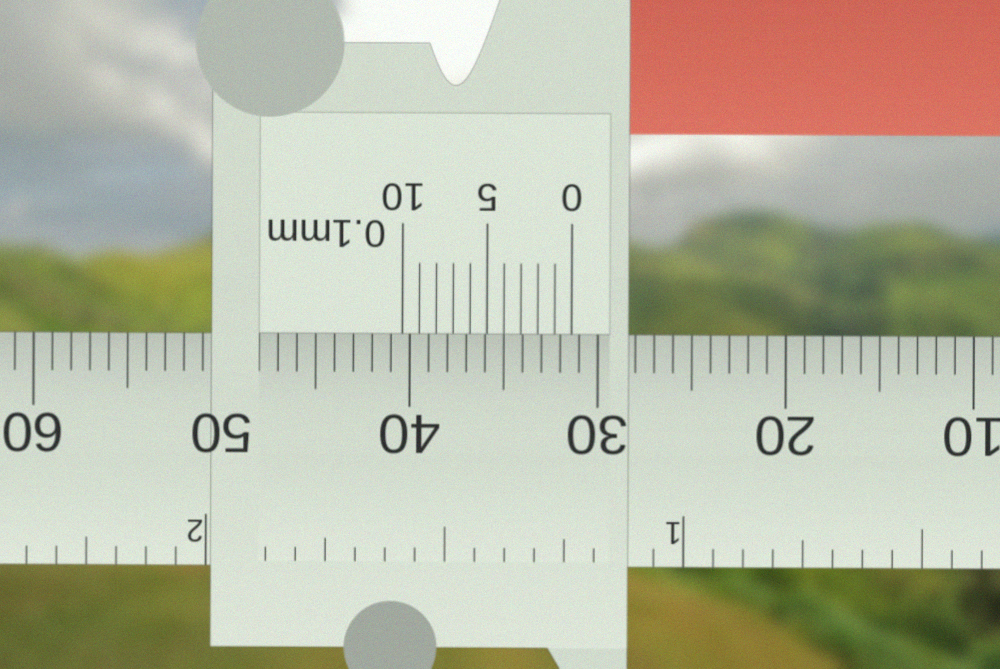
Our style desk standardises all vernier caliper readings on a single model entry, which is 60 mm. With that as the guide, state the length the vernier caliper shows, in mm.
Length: 31.4 mm
